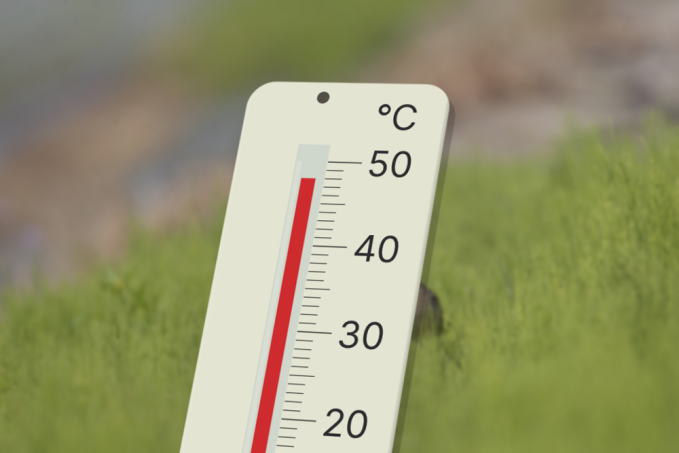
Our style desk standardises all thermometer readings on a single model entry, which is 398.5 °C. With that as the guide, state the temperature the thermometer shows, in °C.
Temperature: 48 °C
